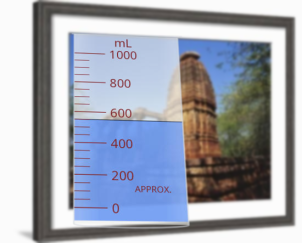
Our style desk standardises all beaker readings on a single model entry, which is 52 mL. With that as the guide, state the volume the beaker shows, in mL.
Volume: 550 mL
